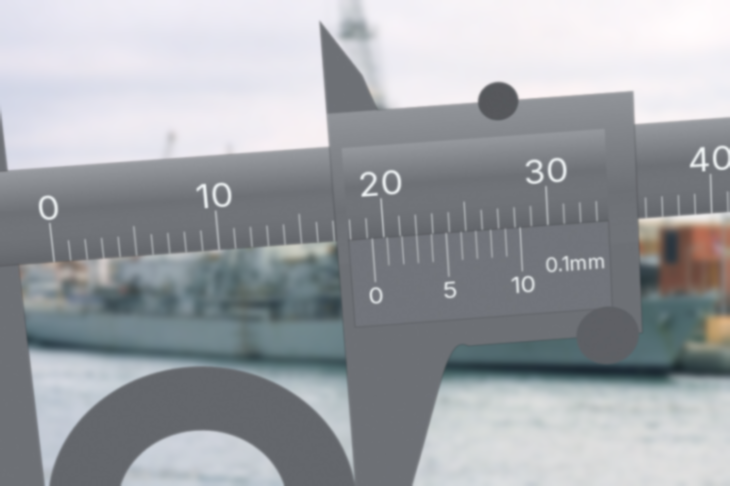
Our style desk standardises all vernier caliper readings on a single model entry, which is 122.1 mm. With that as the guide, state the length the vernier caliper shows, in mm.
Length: 19.3 mm
